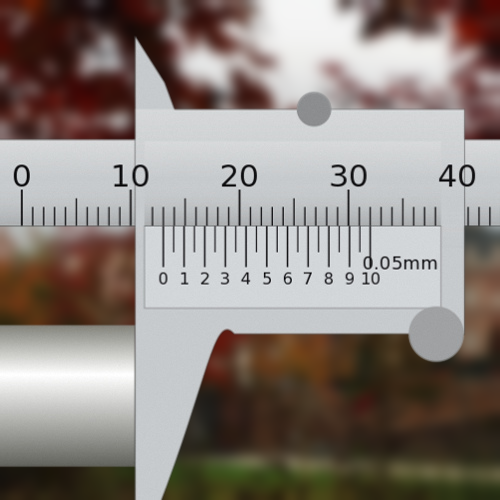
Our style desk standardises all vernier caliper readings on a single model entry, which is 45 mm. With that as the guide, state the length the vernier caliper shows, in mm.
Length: 13.0 mm
